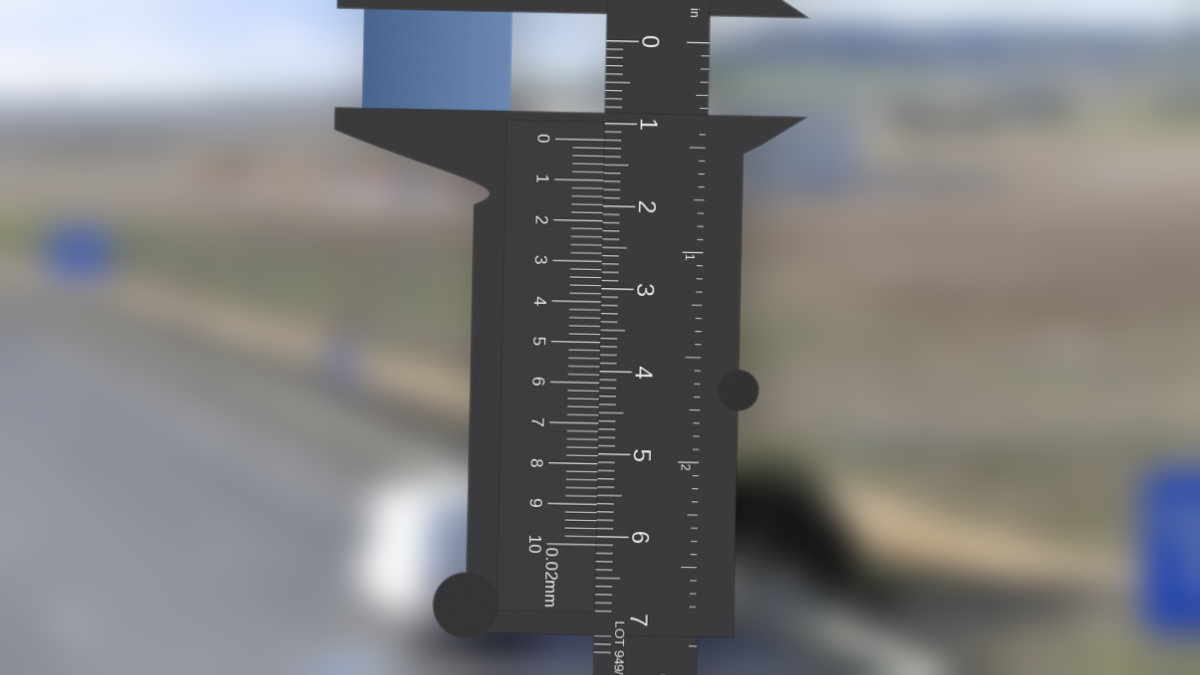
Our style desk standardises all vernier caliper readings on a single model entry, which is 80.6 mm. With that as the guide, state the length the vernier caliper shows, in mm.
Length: 12.0 mm
